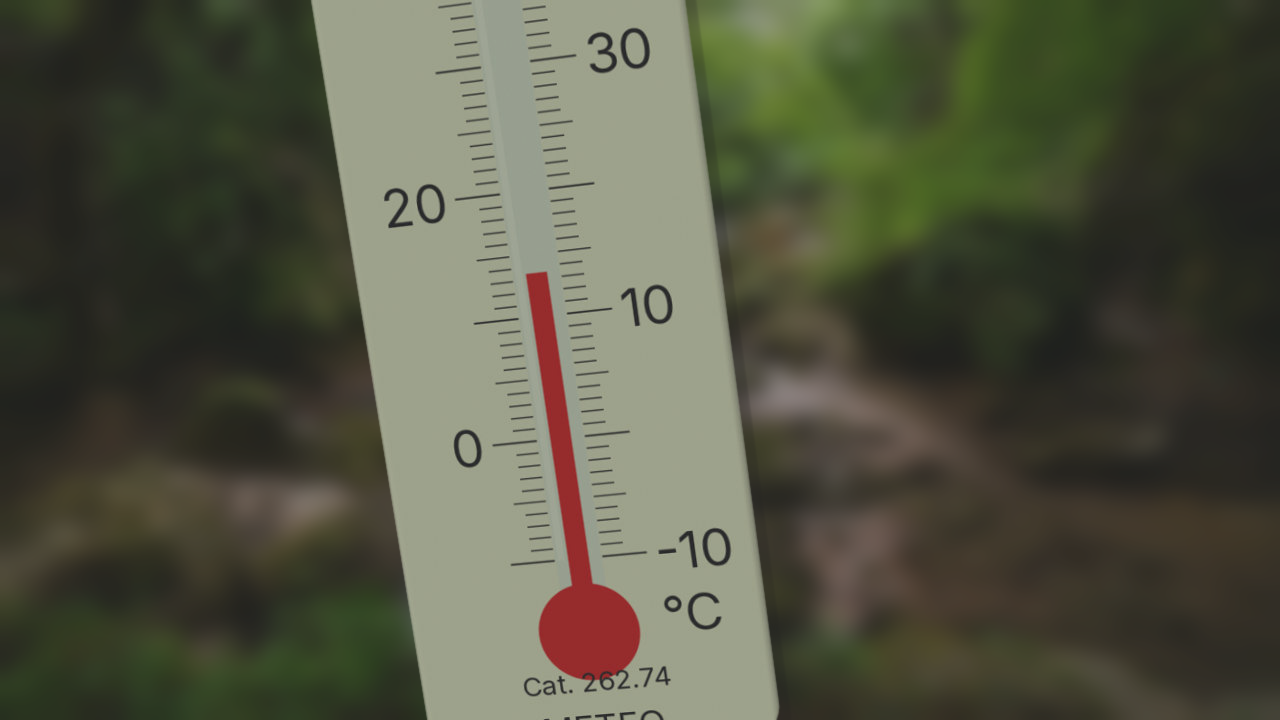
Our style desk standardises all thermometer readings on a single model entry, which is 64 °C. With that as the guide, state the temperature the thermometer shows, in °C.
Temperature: 13.5 °C
